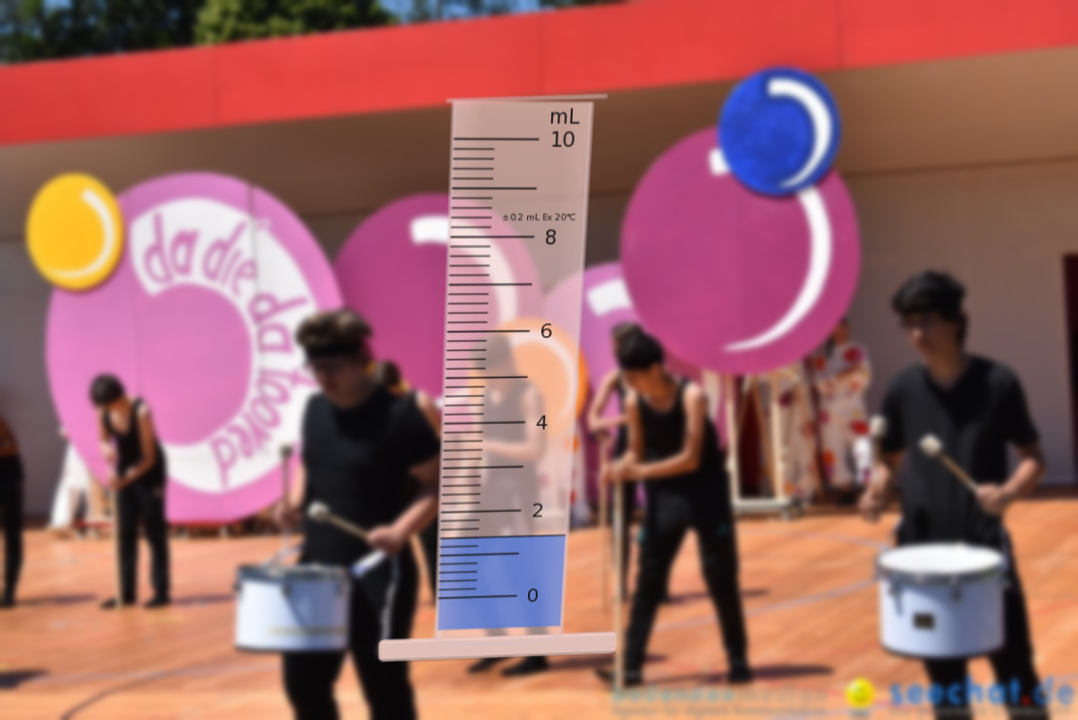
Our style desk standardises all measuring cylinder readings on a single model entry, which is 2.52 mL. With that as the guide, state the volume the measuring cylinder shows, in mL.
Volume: 1.4 mL
